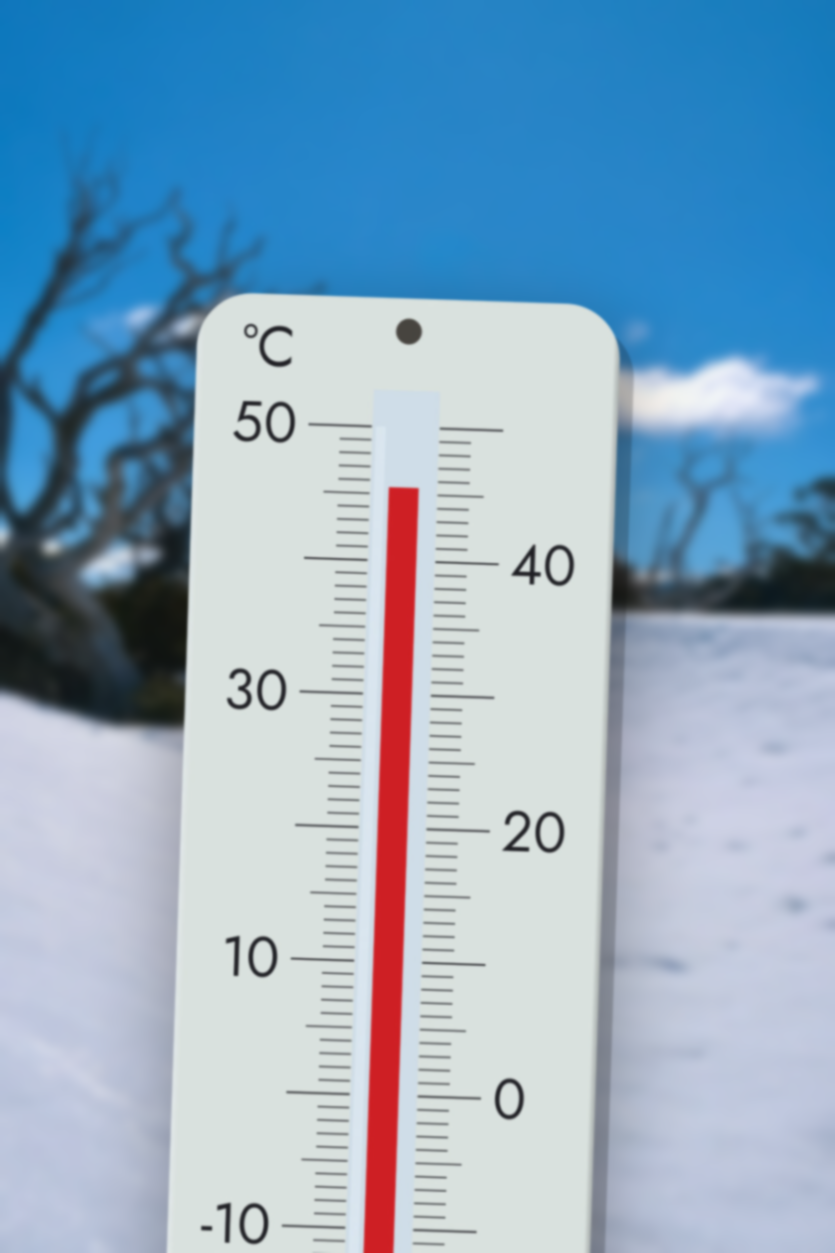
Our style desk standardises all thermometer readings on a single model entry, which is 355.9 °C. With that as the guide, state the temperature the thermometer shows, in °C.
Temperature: 45.5 °C
